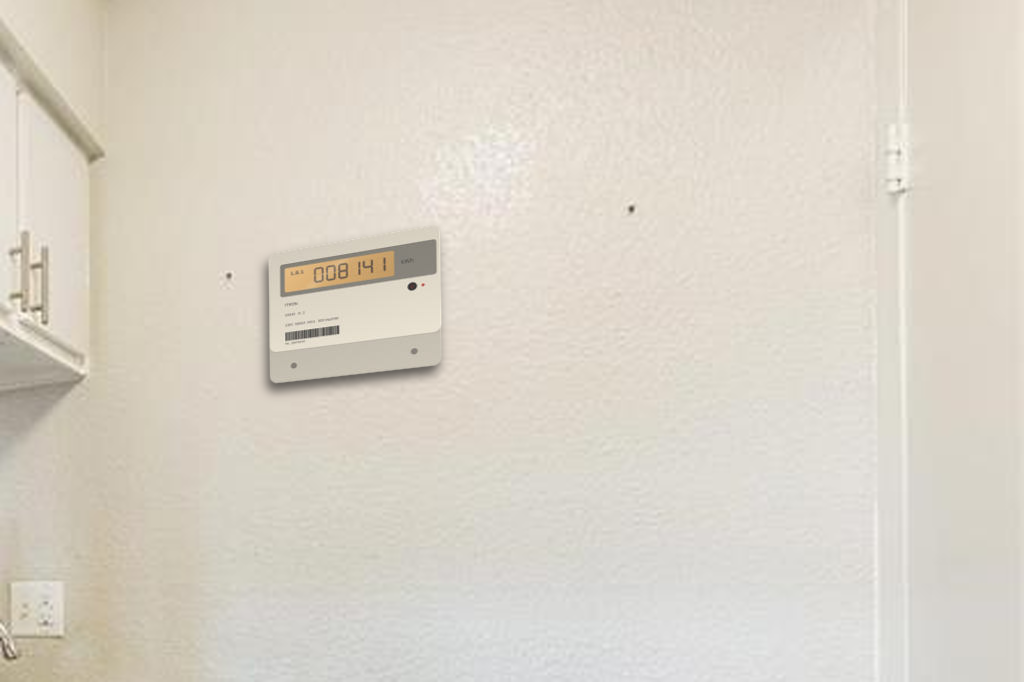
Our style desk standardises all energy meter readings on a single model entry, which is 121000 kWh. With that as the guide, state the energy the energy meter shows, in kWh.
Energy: 8141 kWh
